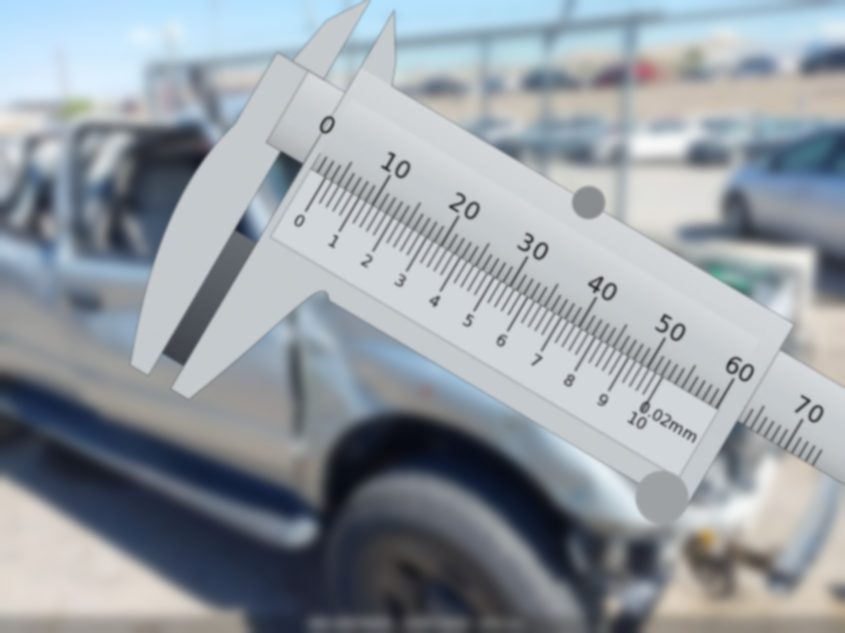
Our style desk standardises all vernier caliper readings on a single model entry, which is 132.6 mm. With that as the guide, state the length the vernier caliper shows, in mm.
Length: 3.2 mm
